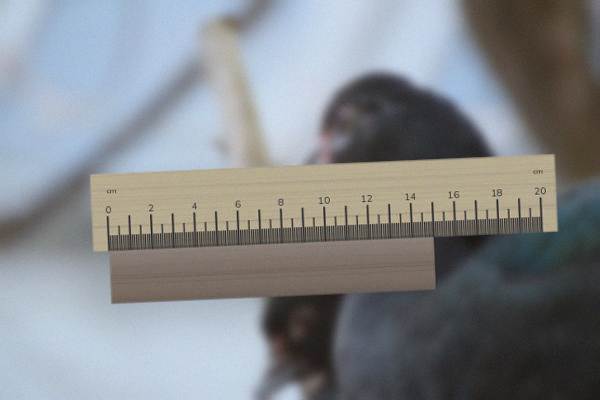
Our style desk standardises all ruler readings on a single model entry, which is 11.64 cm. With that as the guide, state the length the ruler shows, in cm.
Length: 15 cm
